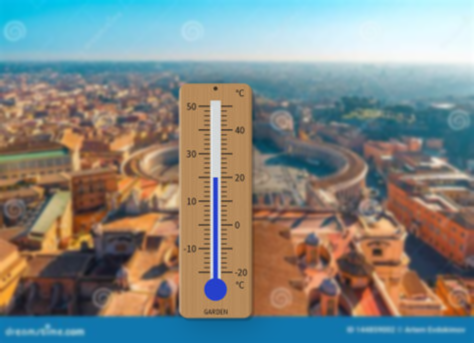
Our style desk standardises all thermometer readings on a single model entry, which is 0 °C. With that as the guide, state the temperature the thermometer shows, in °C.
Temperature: 20 °C
